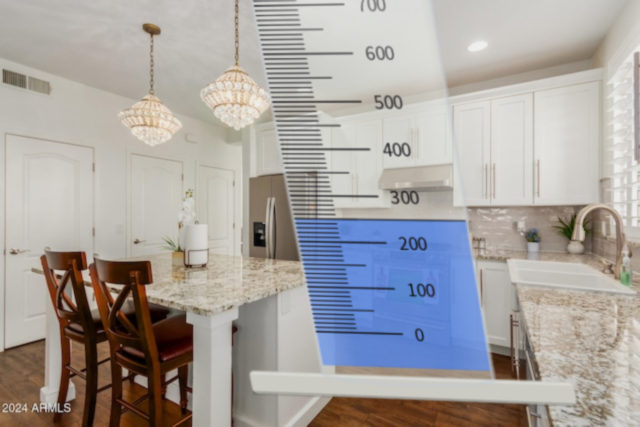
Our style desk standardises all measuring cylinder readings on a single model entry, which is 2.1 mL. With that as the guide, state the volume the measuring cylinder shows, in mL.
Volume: 250 mL
